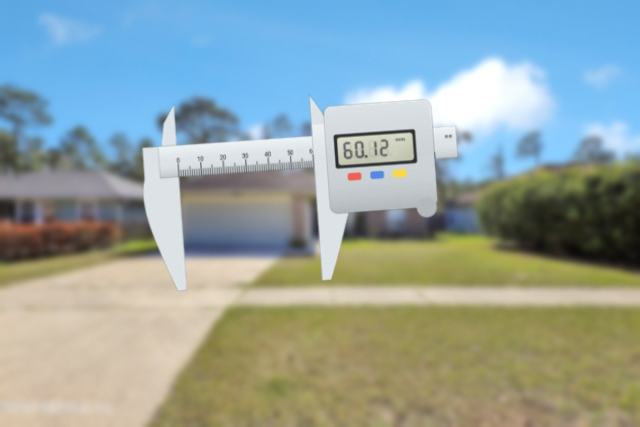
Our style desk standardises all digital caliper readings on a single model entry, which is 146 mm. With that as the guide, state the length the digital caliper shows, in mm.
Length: 60.12 mm
